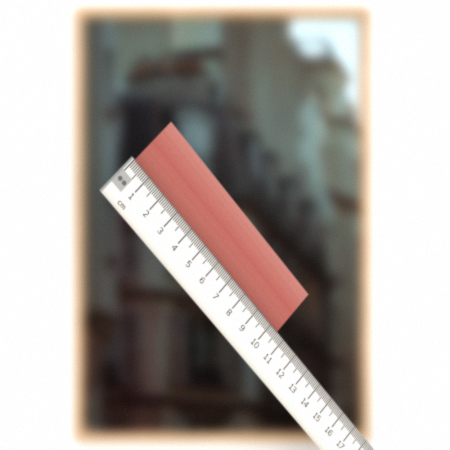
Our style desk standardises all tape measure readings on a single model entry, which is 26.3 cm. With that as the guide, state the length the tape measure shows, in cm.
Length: 10.5 cm
